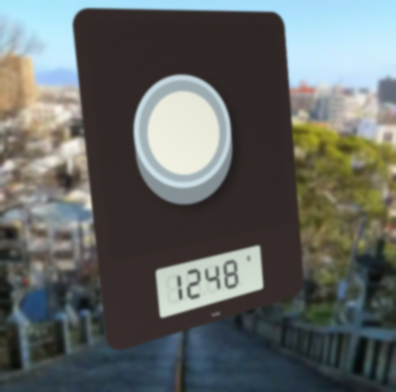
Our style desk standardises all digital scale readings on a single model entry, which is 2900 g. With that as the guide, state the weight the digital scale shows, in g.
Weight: 1248 g
